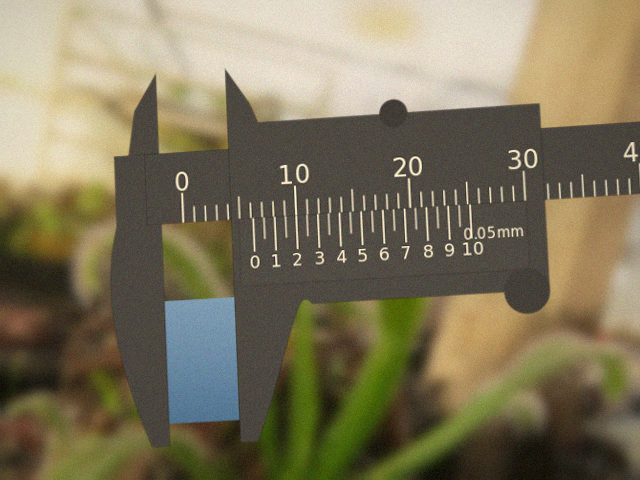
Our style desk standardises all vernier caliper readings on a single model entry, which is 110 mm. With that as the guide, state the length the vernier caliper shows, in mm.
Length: 6.2 mm
